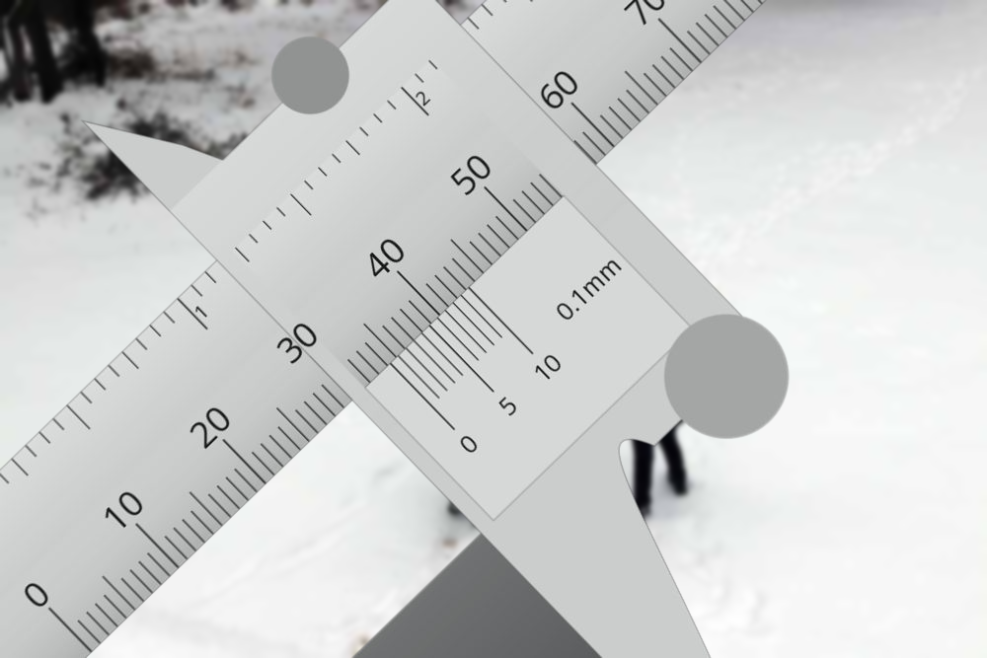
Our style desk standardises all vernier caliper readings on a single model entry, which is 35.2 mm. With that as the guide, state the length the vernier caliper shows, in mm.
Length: 34.3 mm
